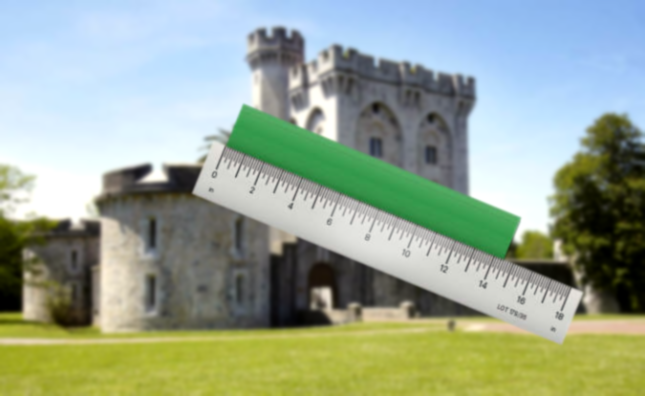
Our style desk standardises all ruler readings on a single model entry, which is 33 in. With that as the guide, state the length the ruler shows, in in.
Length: 14.5 in
